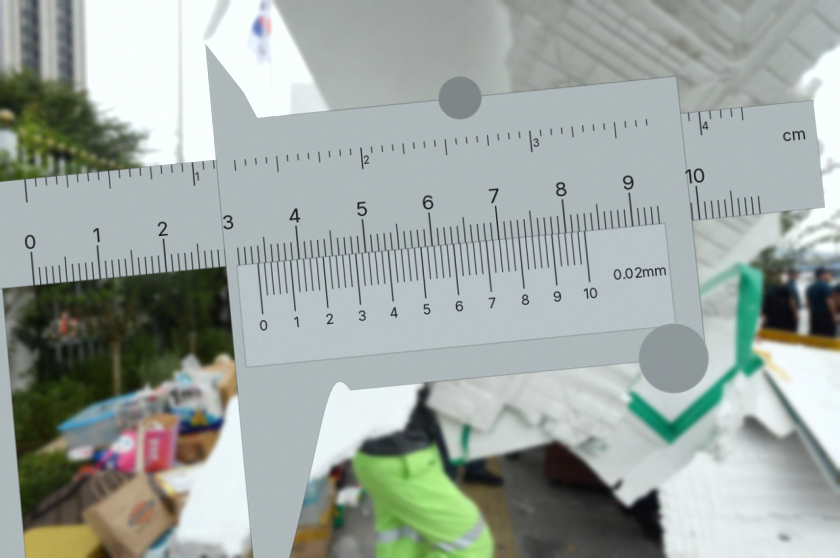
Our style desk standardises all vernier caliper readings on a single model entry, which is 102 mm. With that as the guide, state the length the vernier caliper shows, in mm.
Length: 33.8 mm
